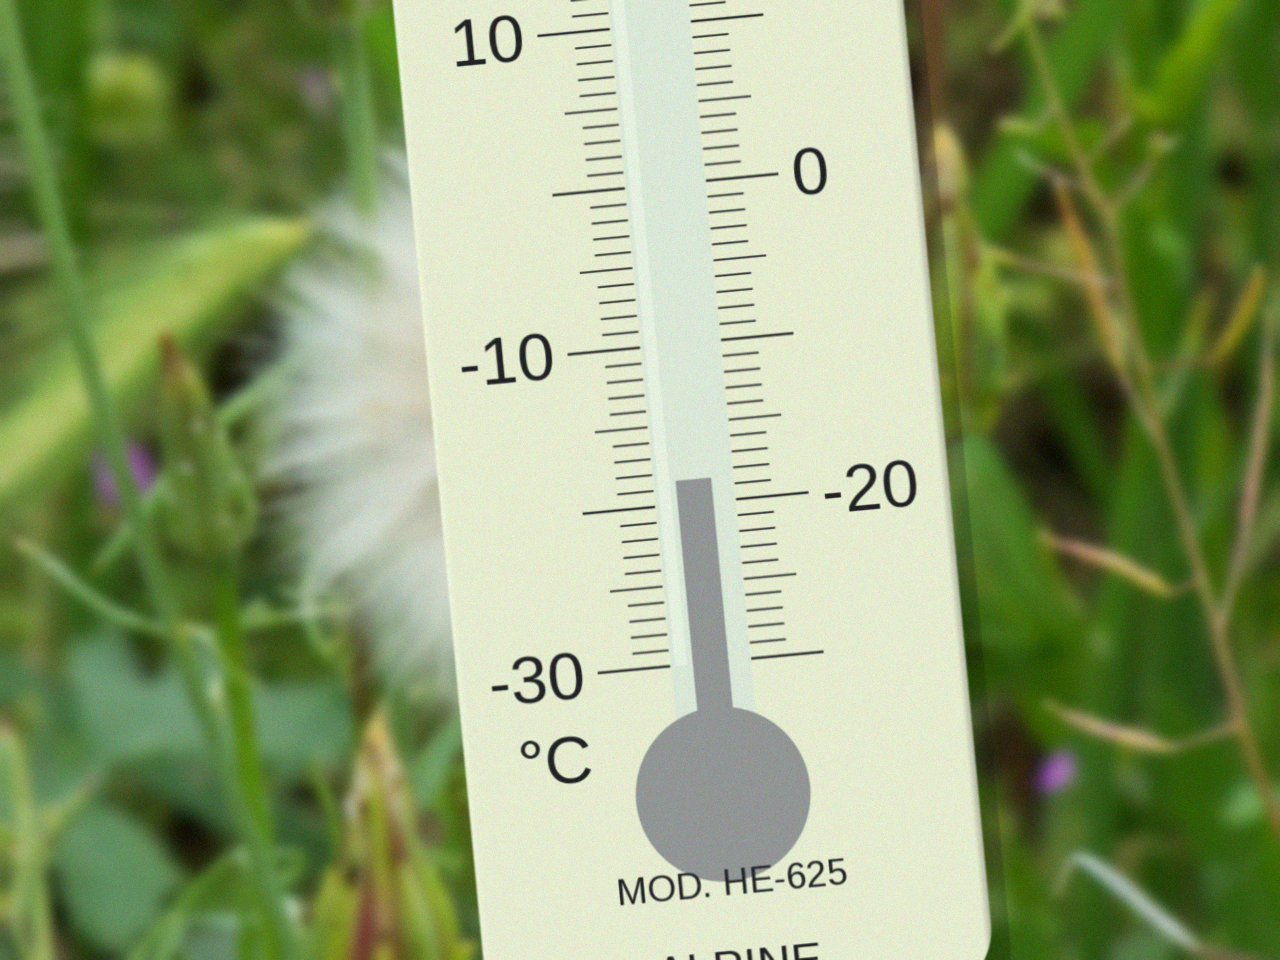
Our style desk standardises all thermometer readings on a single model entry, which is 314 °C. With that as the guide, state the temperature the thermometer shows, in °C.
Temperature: -18.5 °C
